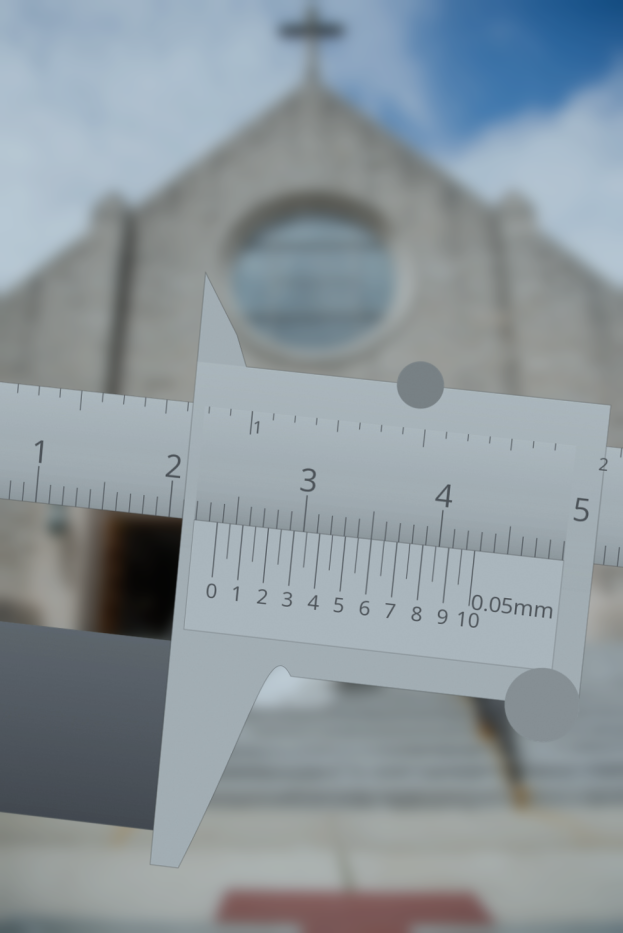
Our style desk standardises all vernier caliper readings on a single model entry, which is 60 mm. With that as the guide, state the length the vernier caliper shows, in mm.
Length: 23.6 mm
